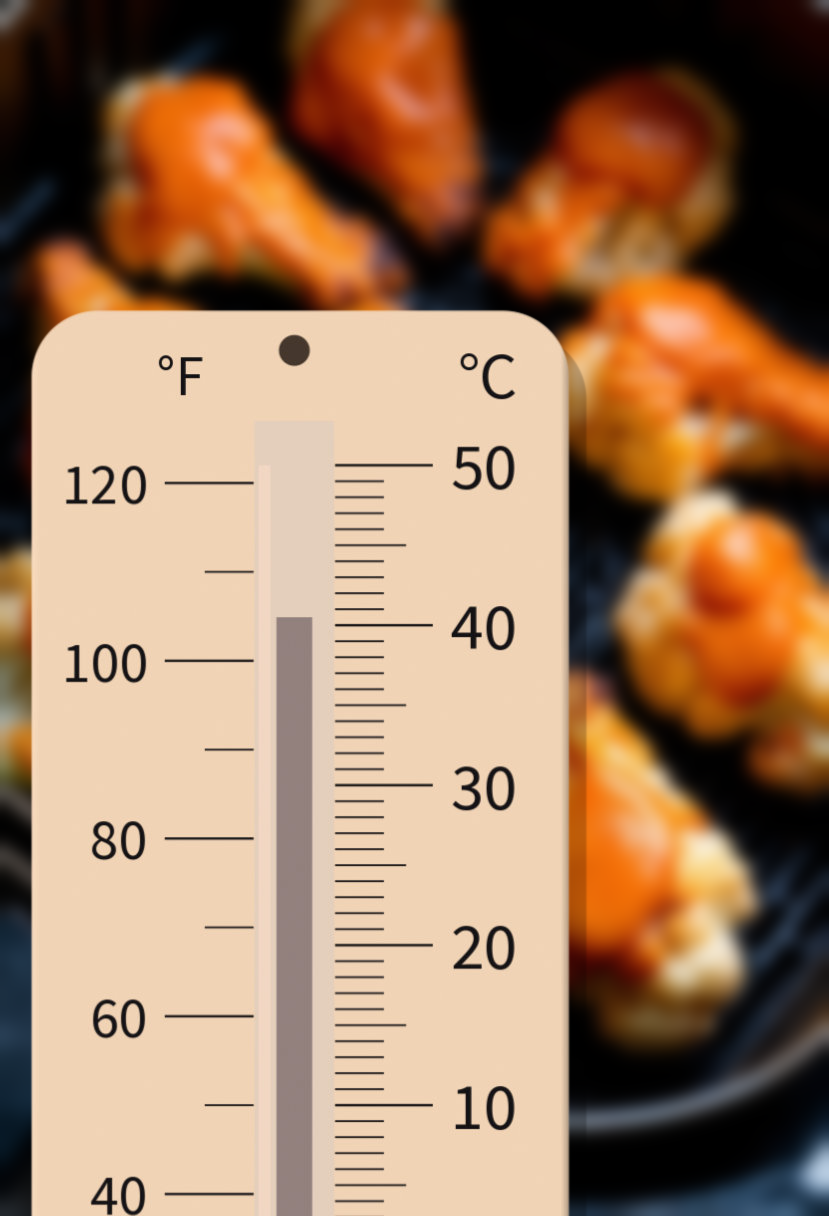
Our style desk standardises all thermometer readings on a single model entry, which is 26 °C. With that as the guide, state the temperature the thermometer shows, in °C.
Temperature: 40.5 °C
